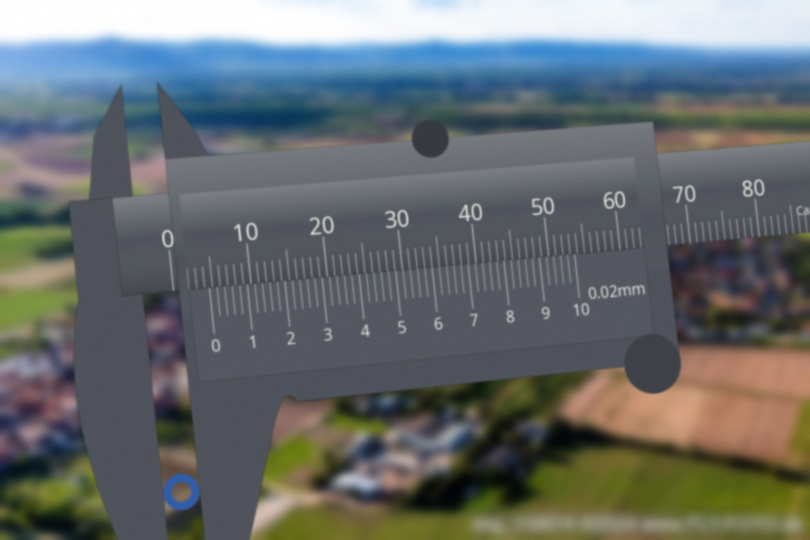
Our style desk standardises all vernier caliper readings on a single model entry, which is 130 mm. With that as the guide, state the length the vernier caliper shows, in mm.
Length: 4.6 mm
